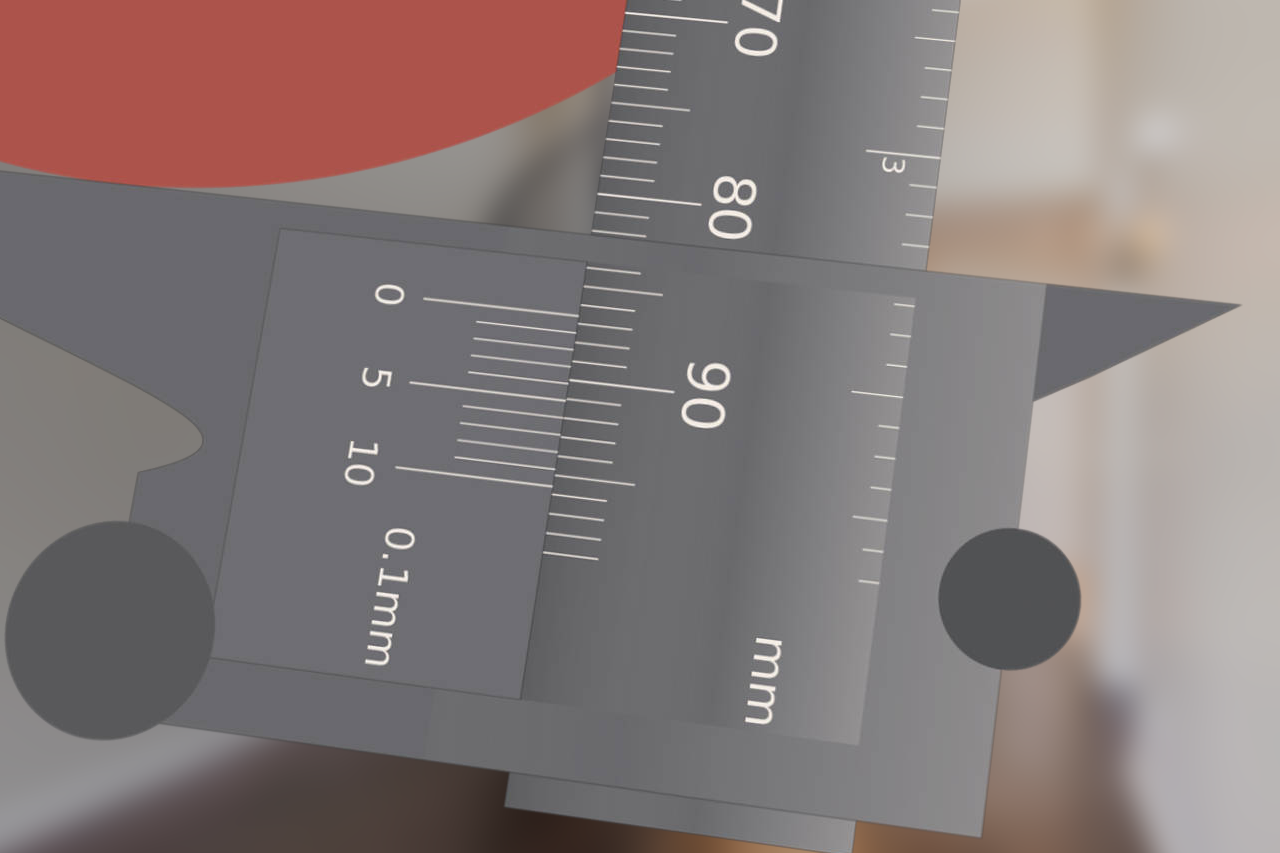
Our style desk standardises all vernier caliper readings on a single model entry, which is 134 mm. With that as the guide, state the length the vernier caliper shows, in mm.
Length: 86.6 mm
